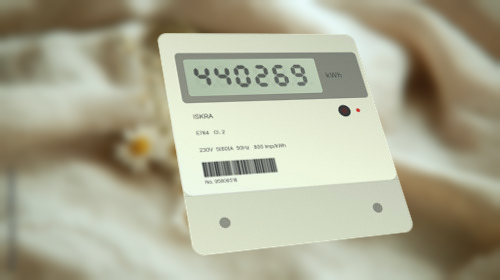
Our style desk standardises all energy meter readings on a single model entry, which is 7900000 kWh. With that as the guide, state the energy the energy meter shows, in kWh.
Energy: 440269 kWh
